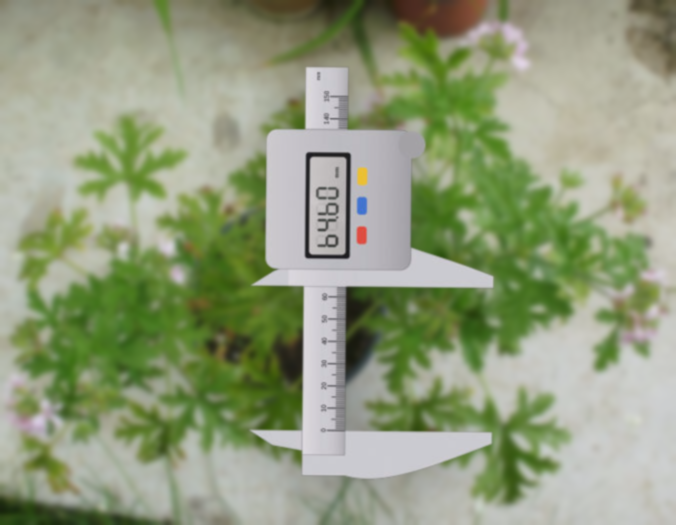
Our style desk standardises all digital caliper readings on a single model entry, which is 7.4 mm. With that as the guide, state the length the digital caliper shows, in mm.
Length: 64.60 mm
